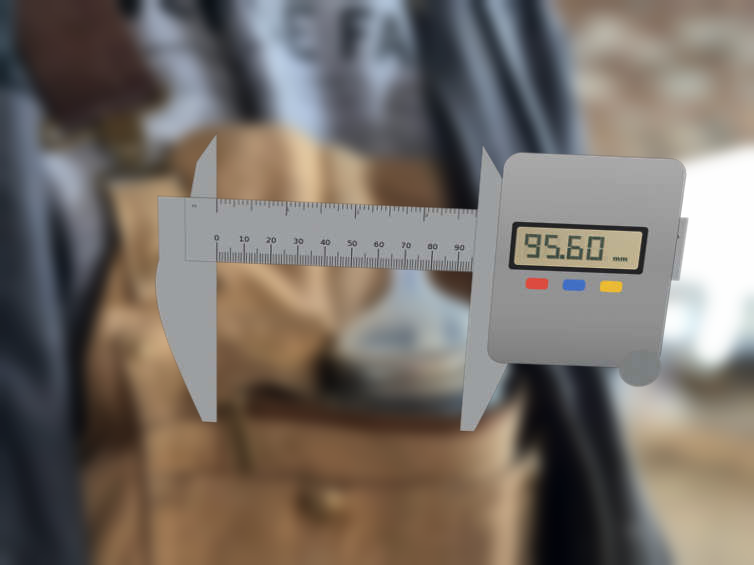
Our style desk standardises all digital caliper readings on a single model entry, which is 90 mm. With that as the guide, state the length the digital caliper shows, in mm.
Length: 95.60 mm
